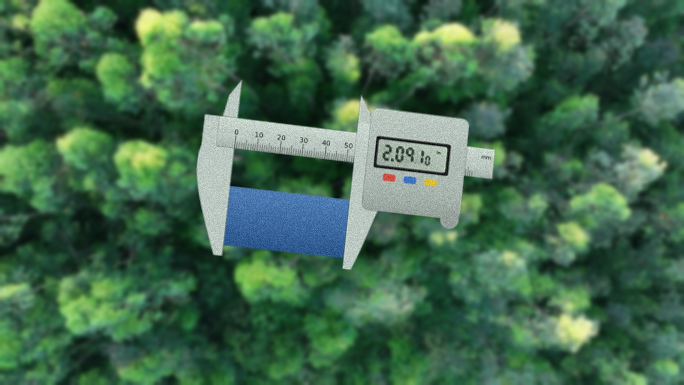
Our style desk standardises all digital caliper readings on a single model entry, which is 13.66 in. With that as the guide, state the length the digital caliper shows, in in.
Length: 2.0910 in
